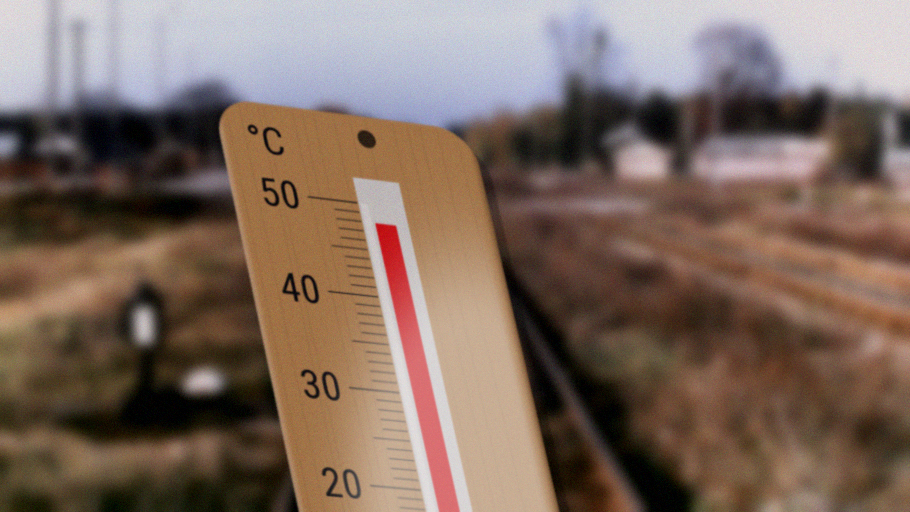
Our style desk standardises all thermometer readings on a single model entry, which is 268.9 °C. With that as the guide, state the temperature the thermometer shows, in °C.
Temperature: 48 °C
